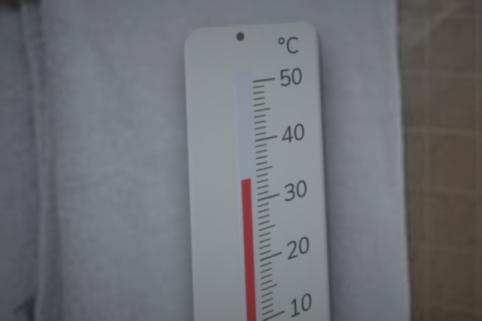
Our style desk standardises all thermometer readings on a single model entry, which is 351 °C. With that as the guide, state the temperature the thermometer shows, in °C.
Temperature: 34 °C
